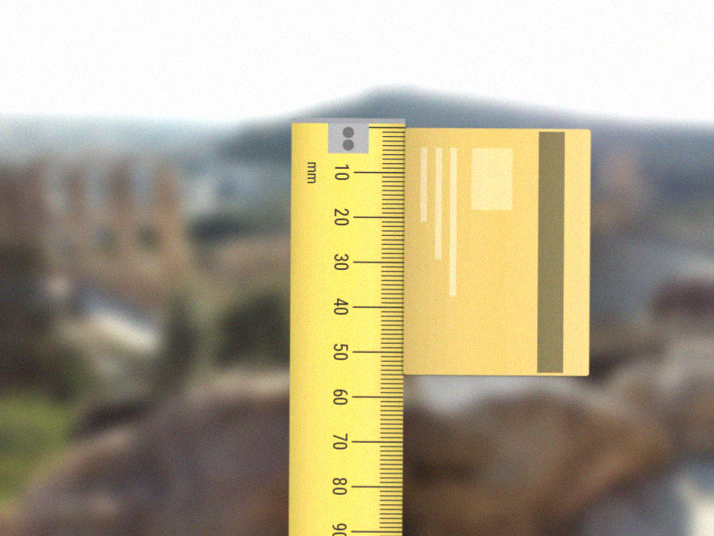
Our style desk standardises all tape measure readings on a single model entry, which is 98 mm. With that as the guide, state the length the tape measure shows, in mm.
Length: 55 mm
